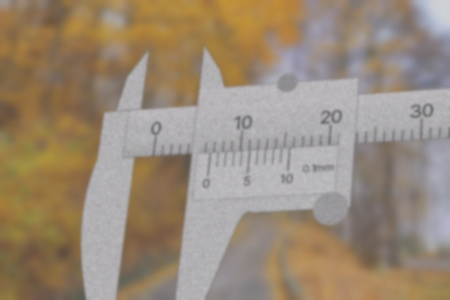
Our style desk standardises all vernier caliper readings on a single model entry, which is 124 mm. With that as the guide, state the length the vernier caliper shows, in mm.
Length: 6.6 mm
